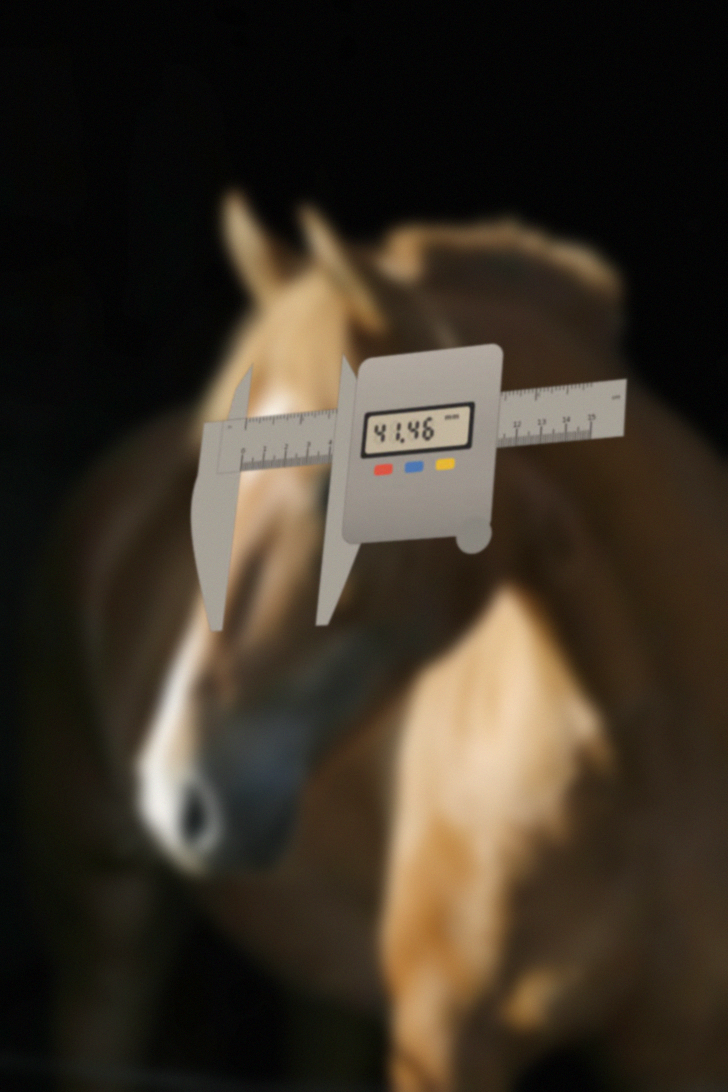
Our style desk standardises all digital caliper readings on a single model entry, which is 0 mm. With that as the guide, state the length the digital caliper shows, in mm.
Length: 41.46 mm
